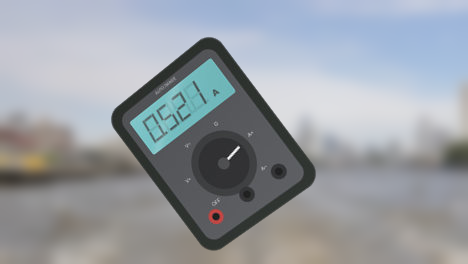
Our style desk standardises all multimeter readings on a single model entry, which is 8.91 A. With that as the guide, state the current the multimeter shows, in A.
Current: 0.521 A
